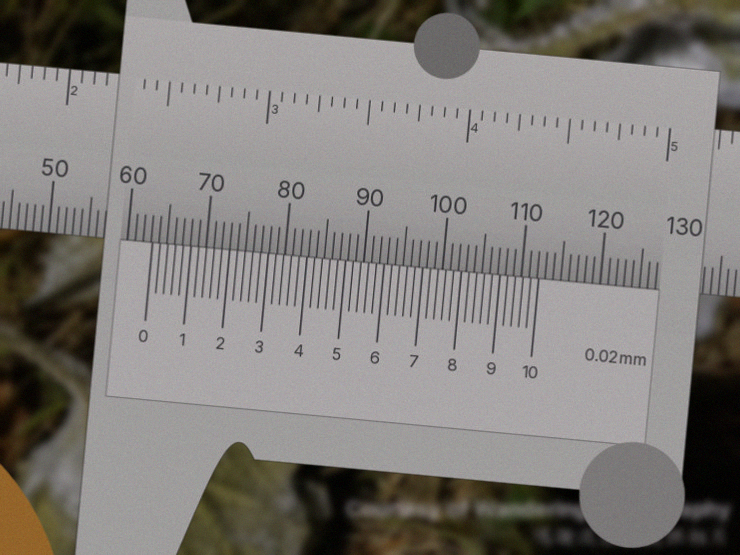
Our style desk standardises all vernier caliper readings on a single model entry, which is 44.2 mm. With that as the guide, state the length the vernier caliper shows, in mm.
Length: 63.2 mm
